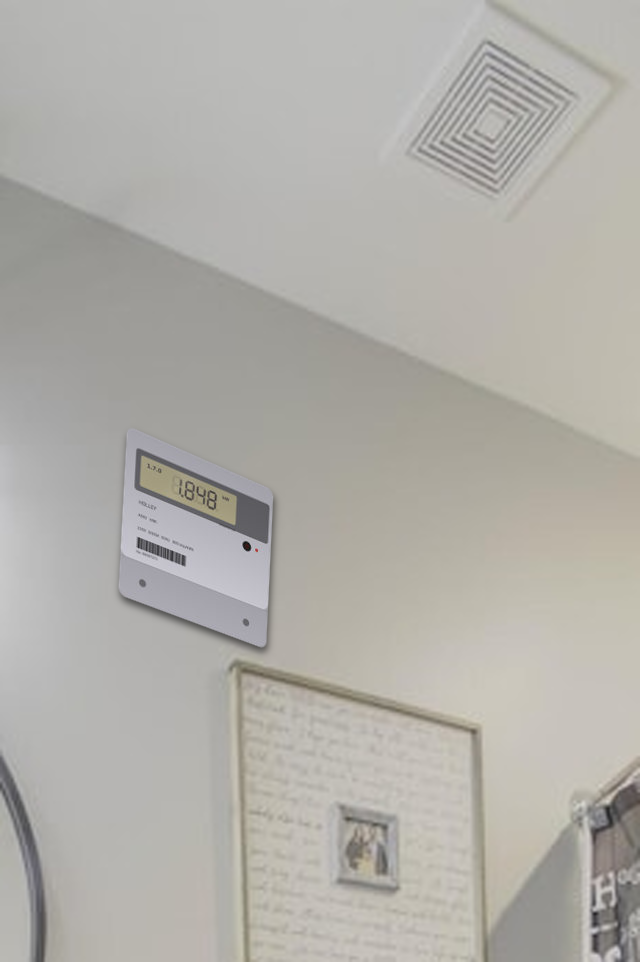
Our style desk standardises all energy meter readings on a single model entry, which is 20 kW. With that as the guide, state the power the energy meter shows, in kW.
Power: 1.848 kW
